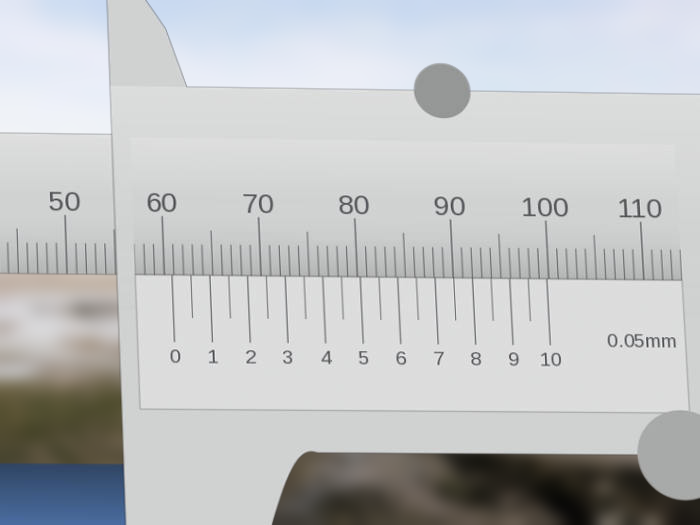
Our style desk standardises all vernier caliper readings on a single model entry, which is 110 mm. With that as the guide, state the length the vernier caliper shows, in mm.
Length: 60.8 mm
